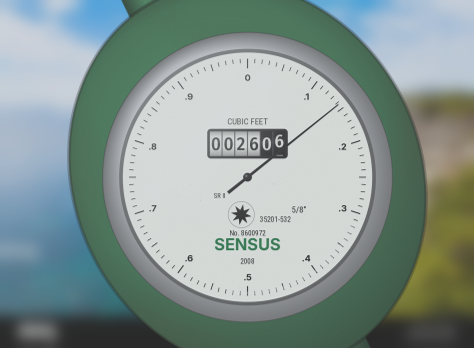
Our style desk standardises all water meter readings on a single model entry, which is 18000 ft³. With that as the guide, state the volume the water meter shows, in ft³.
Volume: 2606.14 ft³
